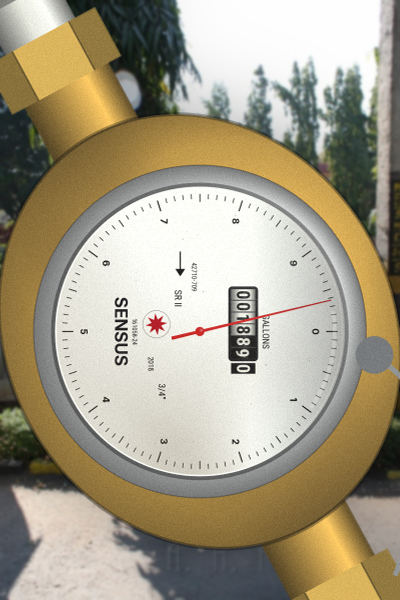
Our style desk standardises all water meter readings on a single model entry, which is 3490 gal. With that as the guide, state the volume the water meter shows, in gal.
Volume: 18889.6 gal
